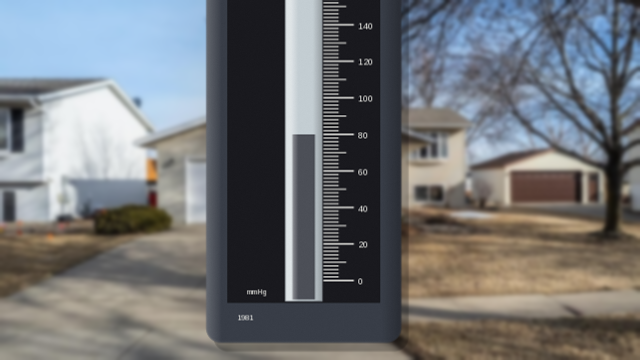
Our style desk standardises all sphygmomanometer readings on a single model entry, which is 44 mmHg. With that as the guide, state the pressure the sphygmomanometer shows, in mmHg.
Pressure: 80 mmHg
